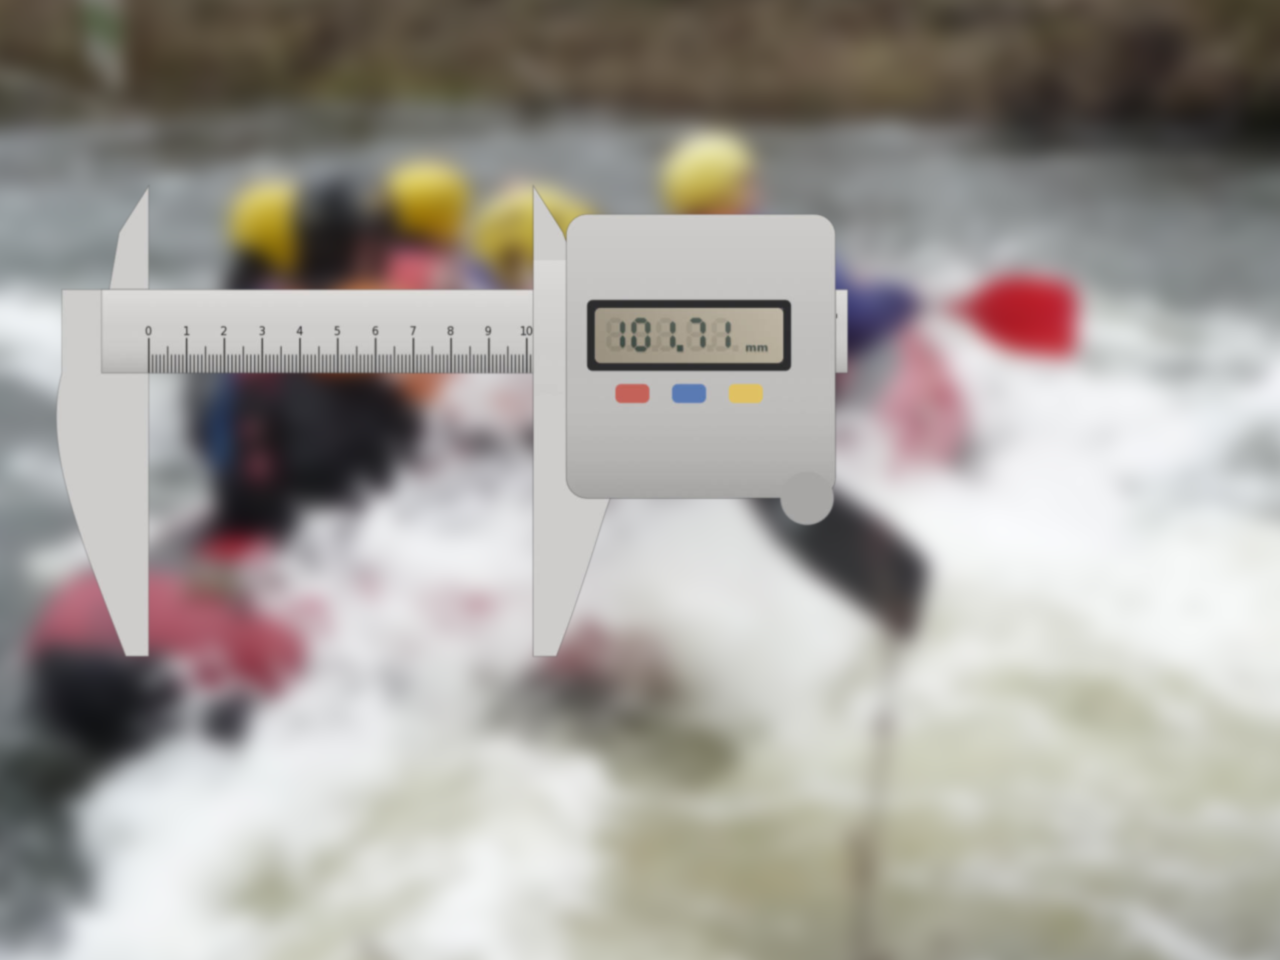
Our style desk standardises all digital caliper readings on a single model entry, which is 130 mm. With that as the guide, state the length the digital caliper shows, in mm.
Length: 101.71 mm
